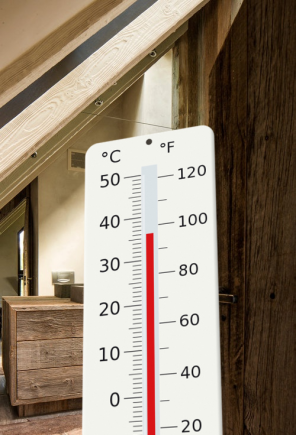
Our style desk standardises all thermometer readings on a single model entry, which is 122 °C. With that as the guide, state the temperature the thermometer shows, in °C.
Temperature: 36 °C
